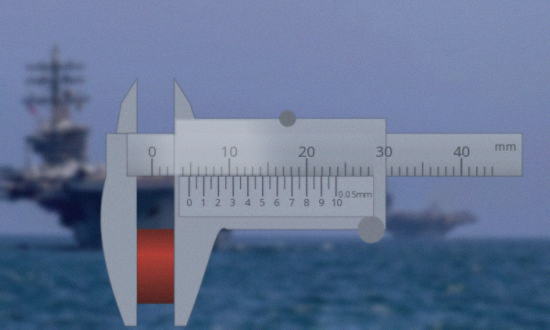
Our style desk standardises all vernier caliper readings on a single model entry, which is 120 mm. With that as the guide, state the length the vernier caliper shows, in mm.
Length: 4.8 mm
